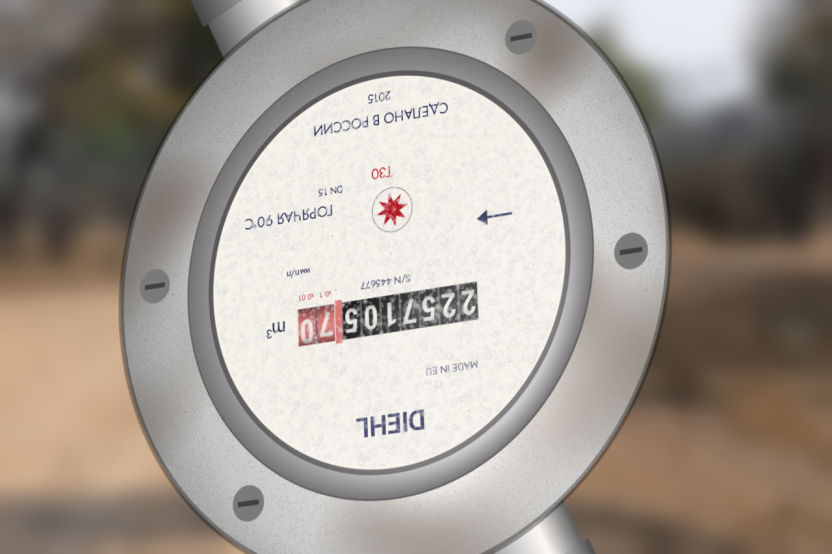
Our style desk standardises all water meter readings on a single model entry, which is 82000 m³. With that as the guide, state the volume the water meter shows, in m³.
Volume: 2257105.70 m³
